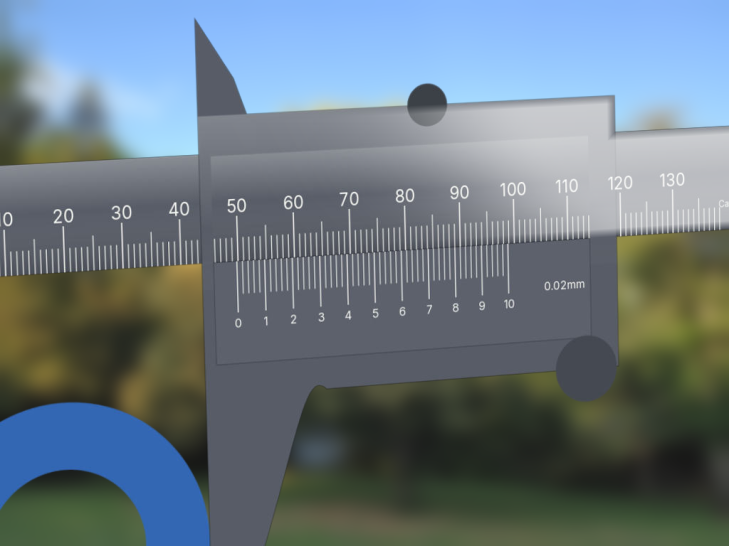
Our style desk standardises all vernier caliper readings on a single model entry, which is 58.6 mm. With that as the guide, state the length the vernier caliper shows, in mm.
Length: 49.8 mm
